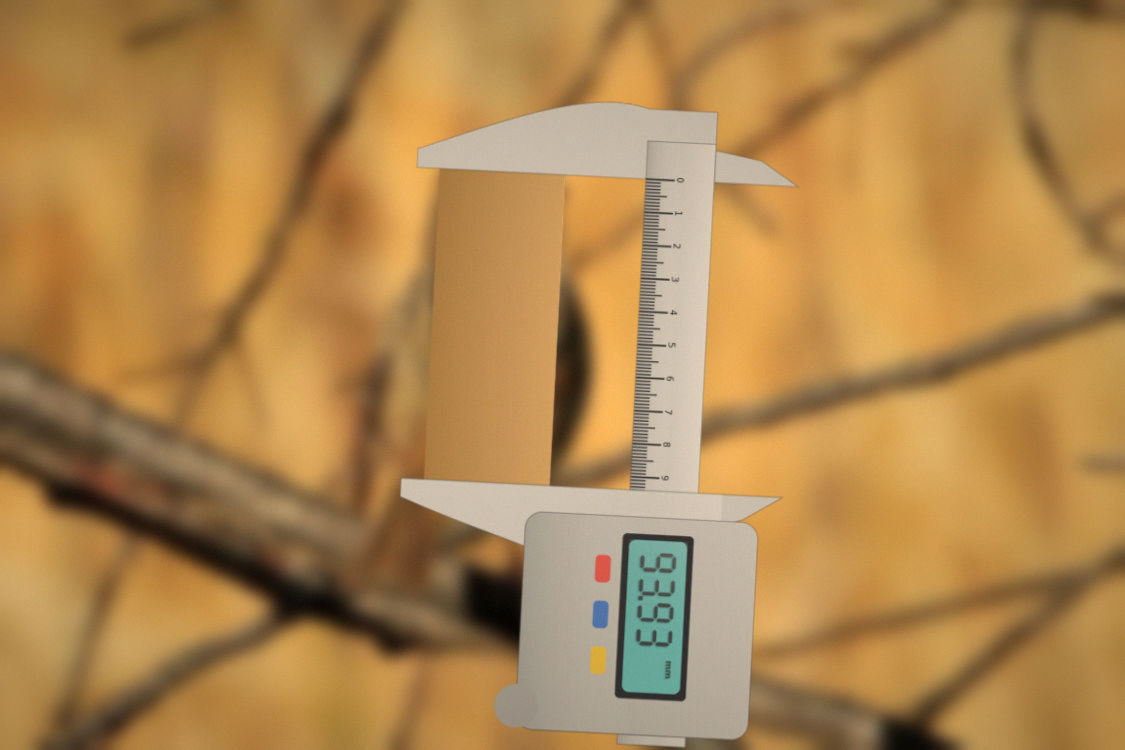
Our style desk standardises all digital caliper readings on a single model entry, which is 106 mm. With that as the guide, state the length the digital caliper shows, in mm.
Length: 93.93 mm
